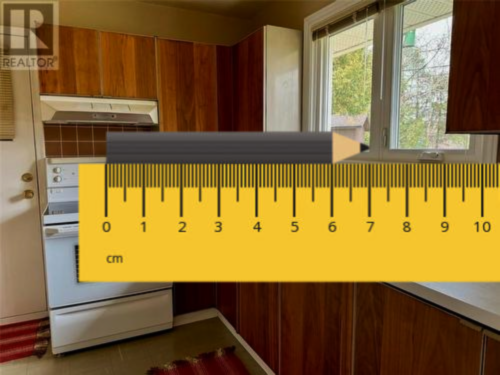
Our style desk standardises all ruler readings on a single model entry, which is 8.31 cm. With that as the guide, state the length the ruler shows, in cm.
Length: 7 cm
